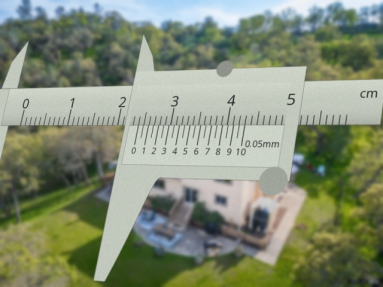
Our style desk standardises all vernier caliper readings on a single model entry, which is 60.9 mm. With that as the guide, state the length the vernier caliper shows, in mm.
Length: 24.0 mm
